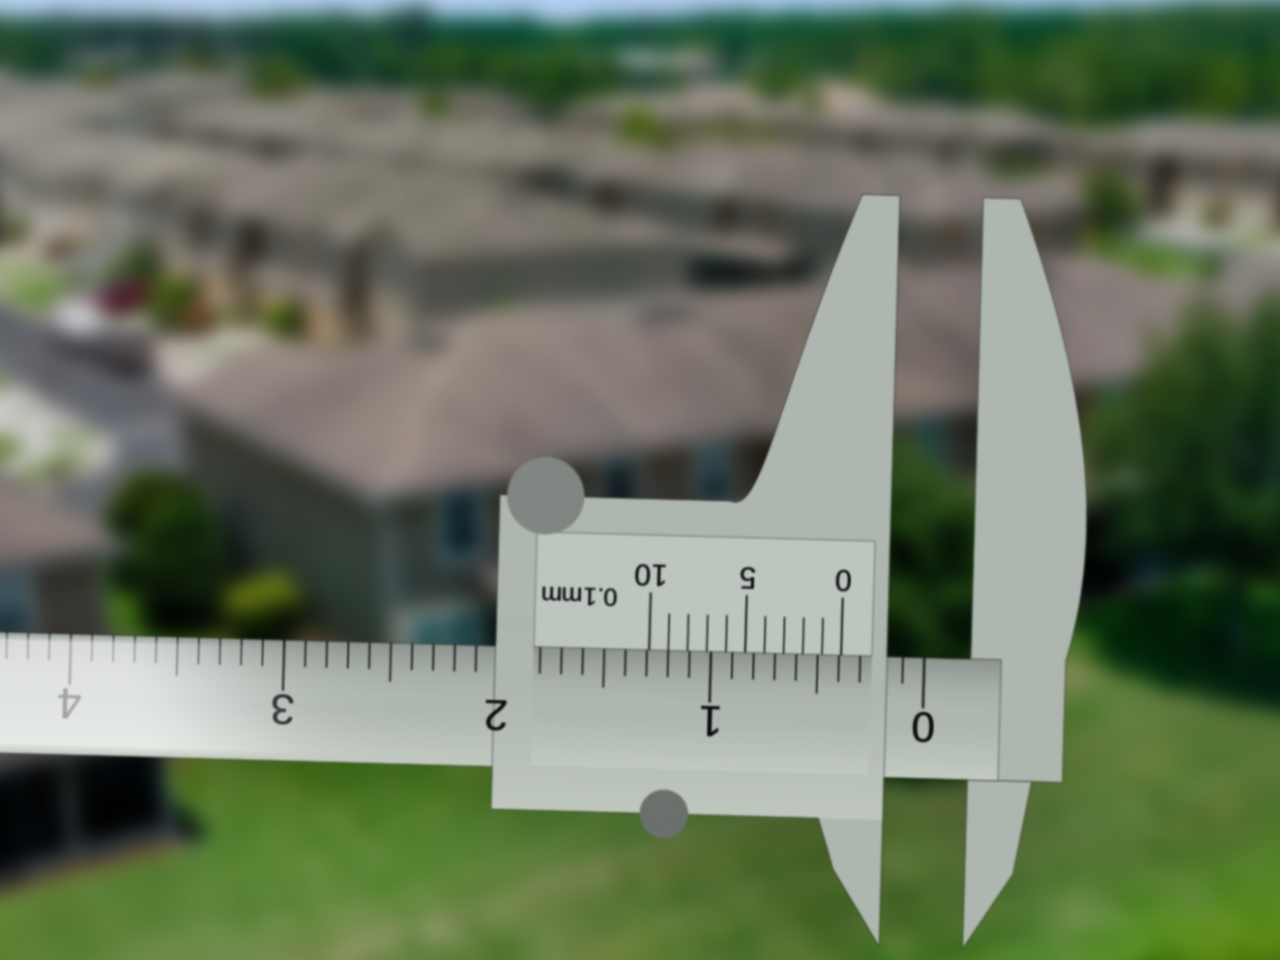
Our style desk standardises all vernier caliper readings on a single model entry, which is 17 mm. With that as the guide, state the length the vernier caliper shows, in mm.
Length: 3.9 mm
